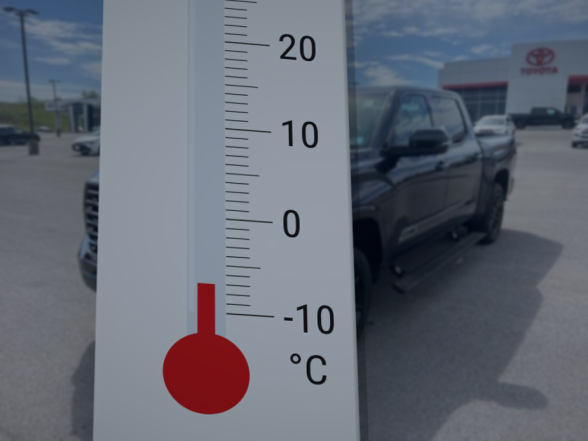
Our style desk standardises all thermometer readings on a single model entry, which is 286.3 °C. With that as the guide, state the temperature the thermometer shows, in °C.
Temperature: -7 °C
